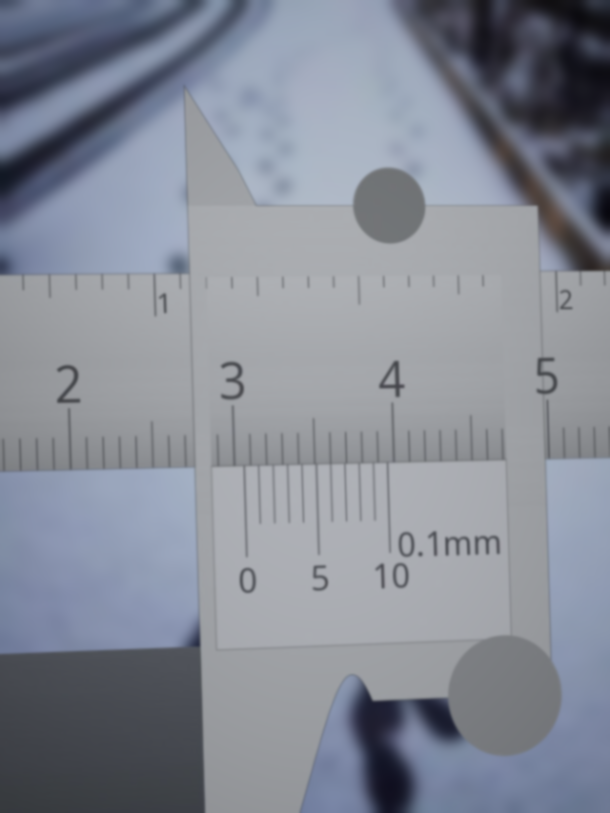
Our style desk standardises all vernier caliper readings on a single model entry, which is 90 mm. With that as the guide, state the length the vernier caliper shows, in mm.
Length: 30.6 mm
